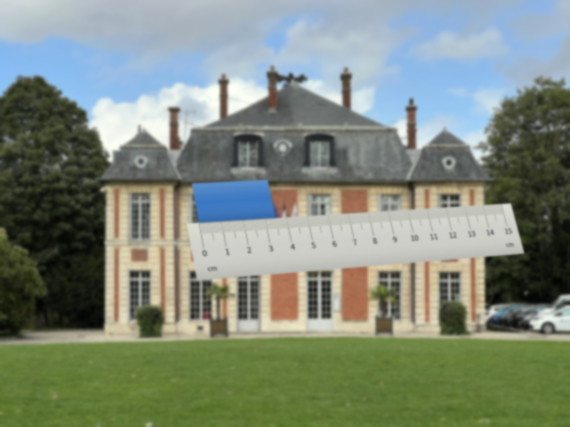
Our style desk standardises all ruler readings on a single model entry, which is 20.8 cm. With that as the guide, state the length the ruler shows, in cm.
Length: 3.5 cm
